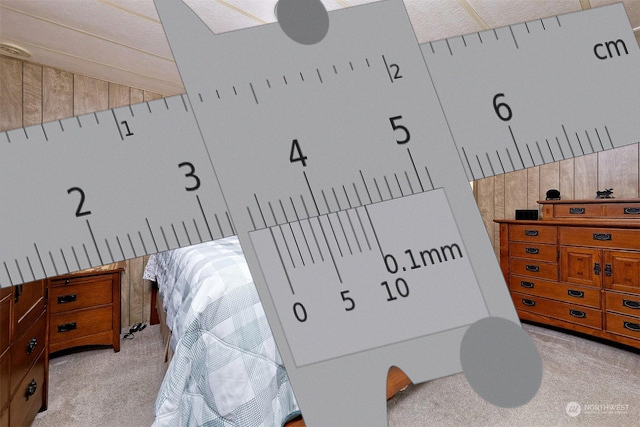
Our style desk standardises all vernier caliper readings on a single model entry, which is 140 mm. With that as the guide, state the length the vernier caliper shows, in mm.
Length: 35.3 mm
